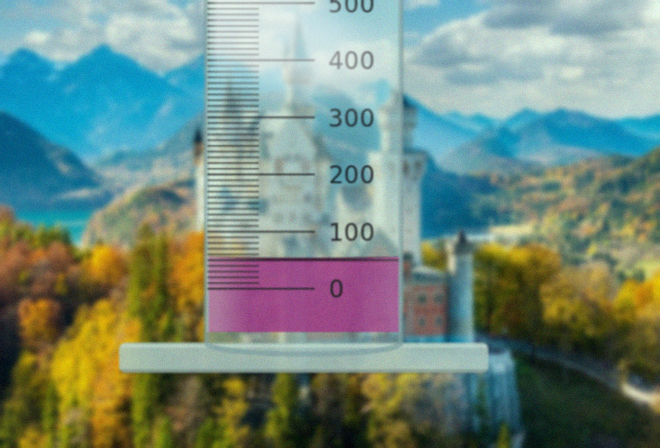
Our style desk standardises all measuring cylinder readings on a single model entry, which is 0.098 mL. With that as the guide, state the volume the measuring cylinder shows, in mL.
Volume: 50 mL
